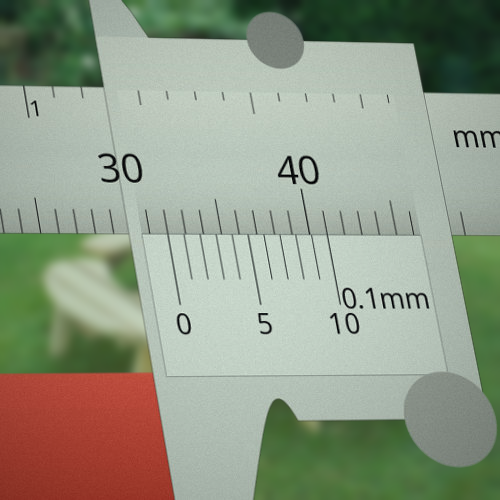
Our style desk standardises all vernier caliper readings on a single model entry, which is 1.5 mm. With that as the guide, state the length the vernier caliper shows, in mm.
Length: 32.0 mm
